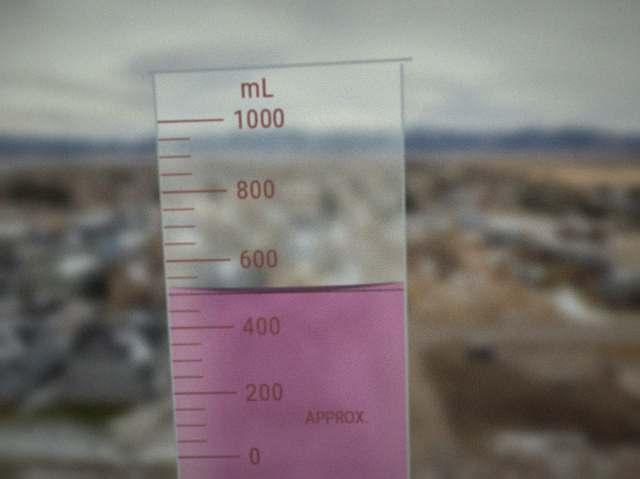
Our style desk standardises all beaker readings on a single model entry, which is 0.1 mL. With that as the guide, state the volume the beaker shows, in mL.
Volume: 500 mL
